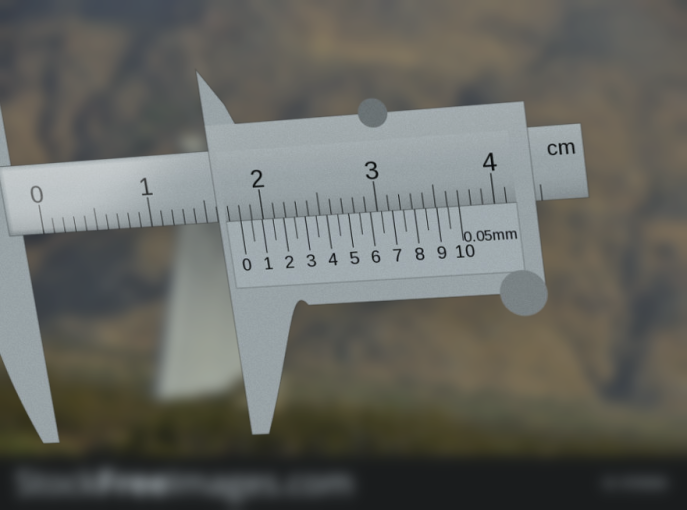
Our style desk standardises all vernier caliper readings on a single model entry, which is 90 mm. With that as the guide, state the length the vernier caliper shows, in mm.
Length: 18.0 mm
